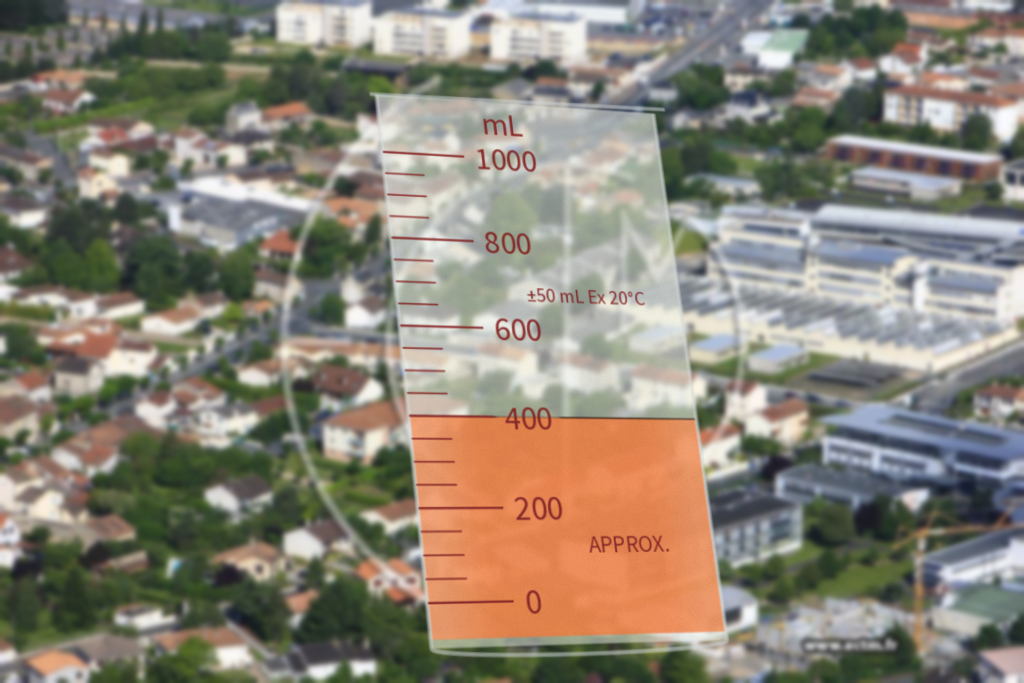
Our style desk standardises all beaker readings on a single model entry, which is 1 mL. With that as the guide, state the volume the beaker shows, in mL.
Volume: 400 mL
